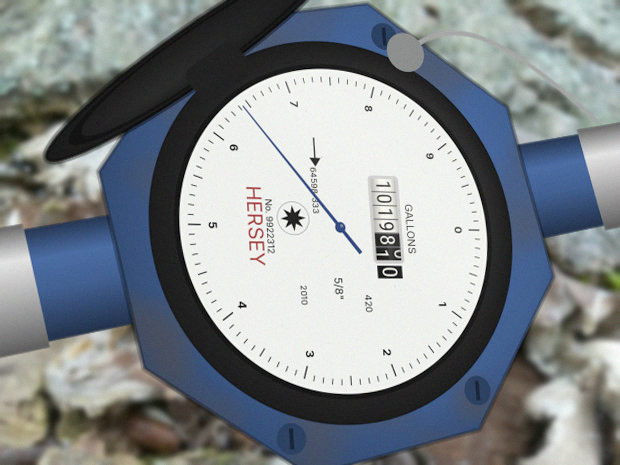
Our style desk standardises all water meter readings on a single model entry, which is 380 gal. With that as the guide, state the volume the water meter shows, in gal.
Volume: 1019806.4 gal
